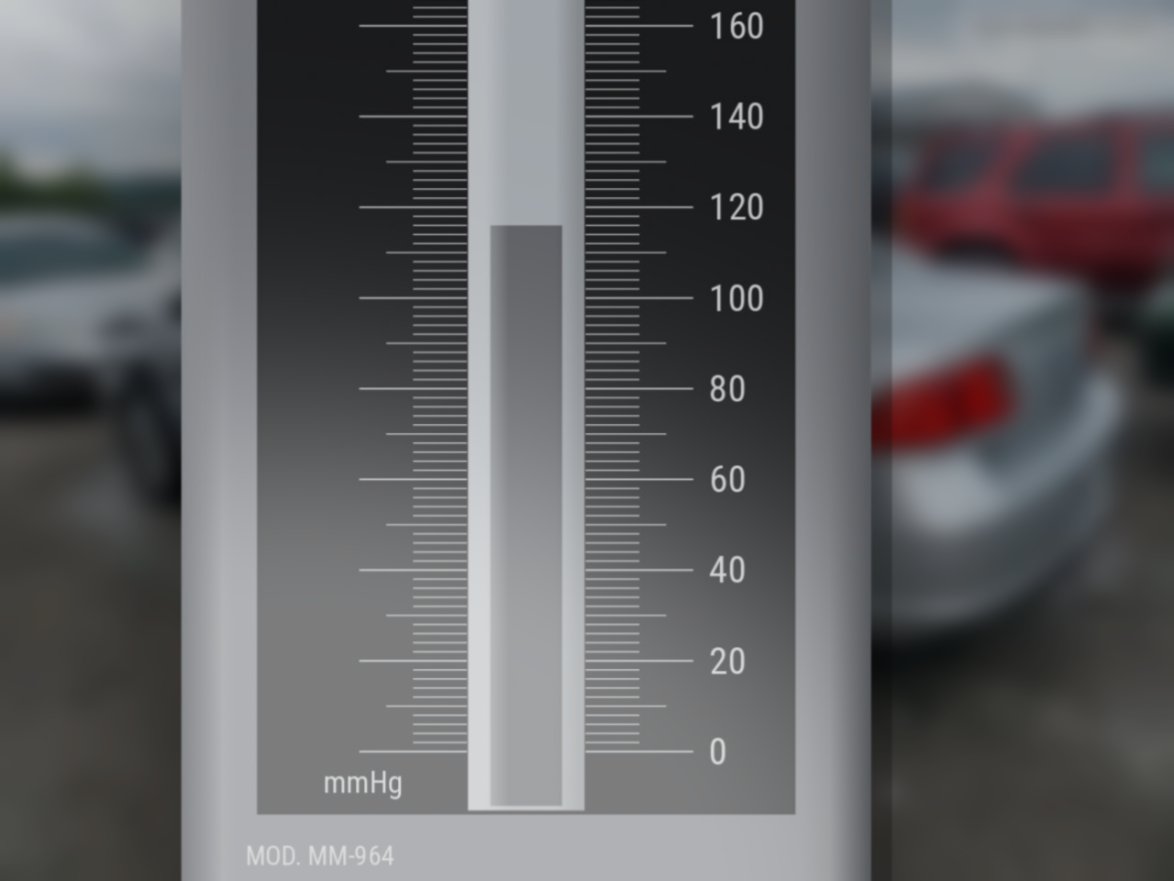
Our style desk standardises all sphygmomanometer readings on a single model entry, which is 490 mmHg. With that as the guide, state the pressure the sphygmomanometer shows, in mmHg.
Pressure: 116 mmHg
